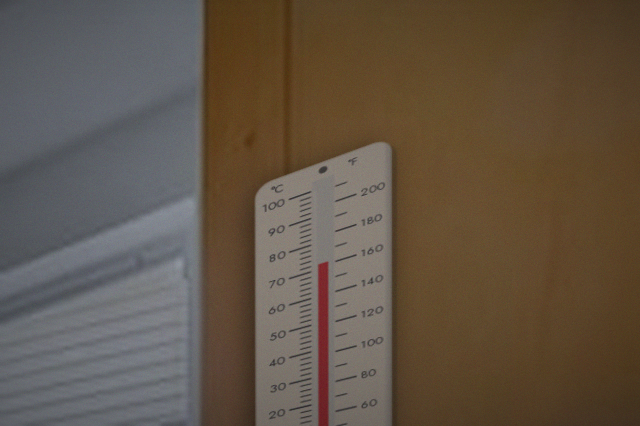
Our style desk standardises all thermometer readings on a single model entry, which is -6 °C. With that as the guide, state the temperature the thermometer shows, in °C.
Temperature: 72 °C
